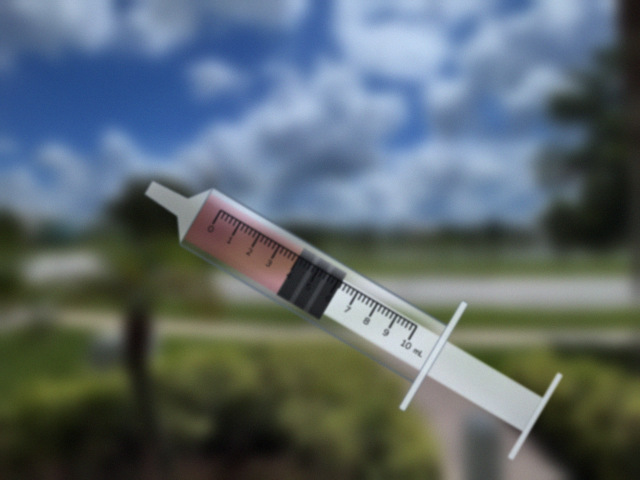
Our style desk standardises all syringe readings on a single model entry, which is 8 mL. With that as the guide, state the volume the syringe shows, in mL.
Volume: 4 mL
